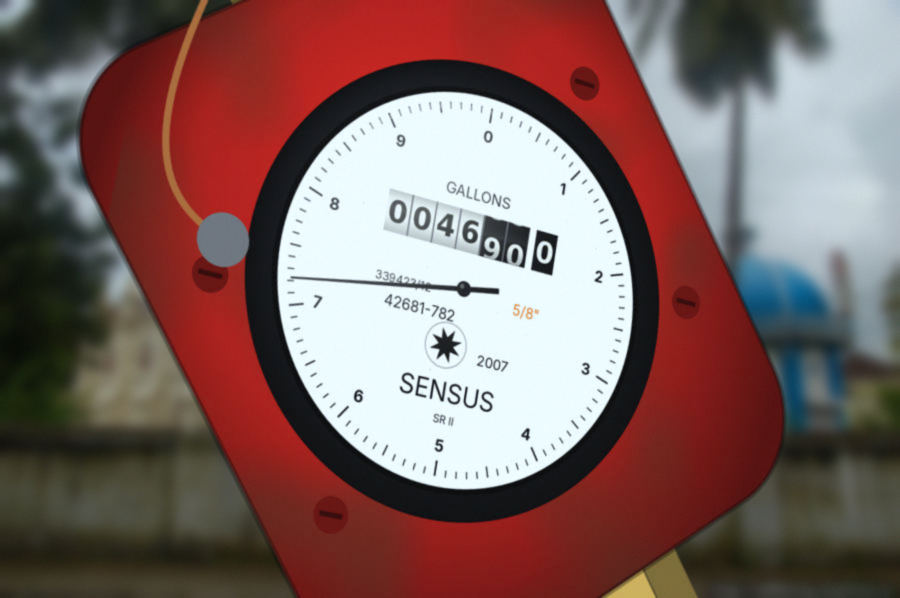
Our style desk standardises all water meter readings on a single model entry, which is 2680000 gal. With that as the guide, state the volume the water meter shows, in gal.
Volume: 46897.2 gal
